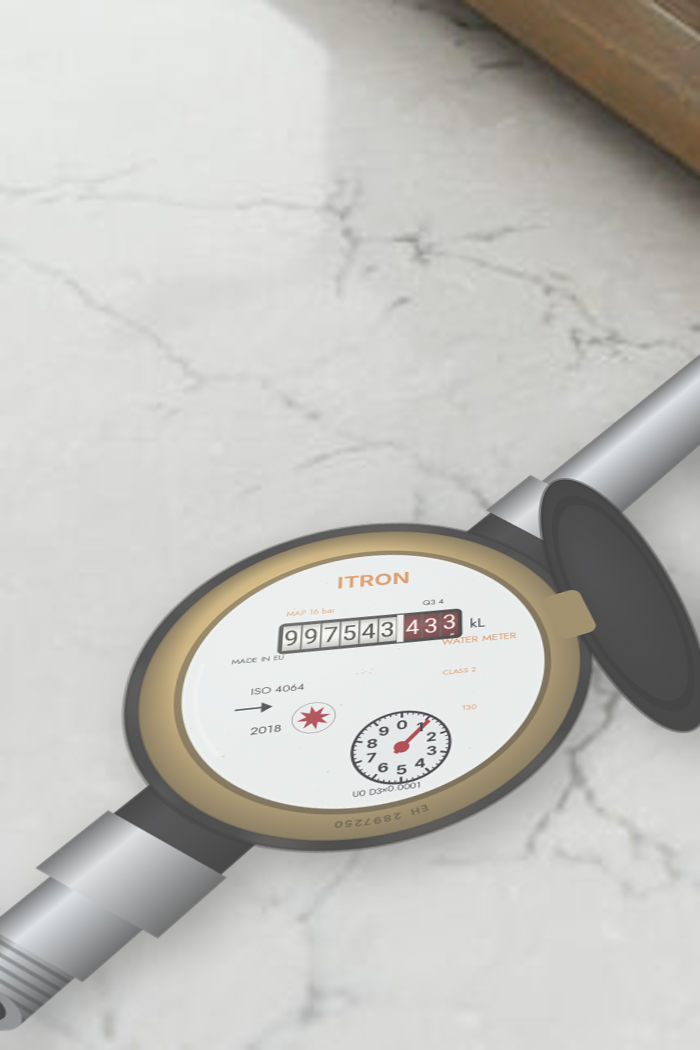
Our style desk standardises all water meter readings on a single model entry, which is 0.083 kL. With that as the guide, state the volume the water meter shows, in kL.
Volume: 997543.4331 kL
